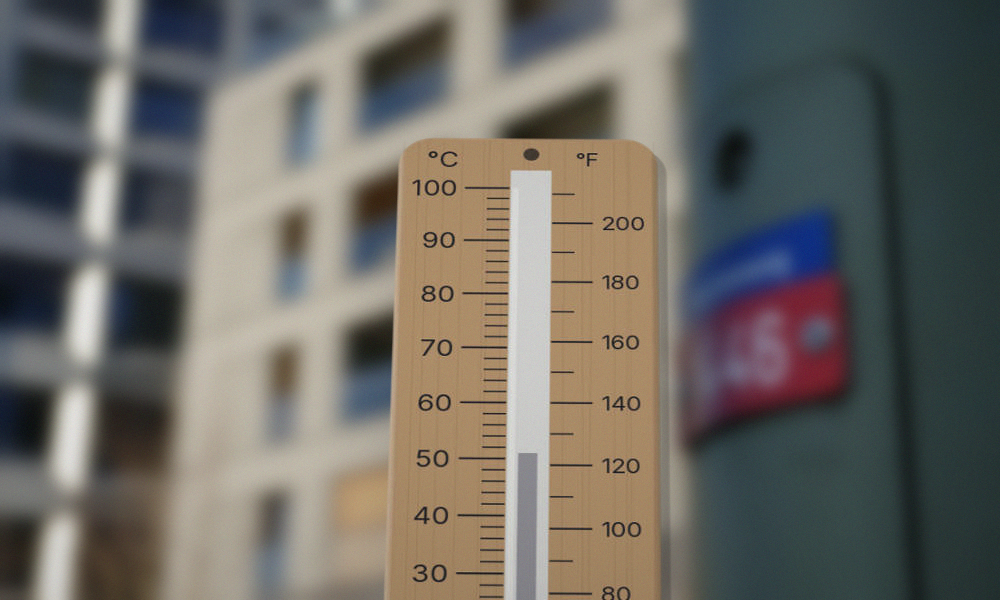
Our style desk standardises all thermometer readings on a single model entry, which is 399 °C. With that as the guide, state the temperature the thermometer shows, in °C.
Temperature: 51 °C
